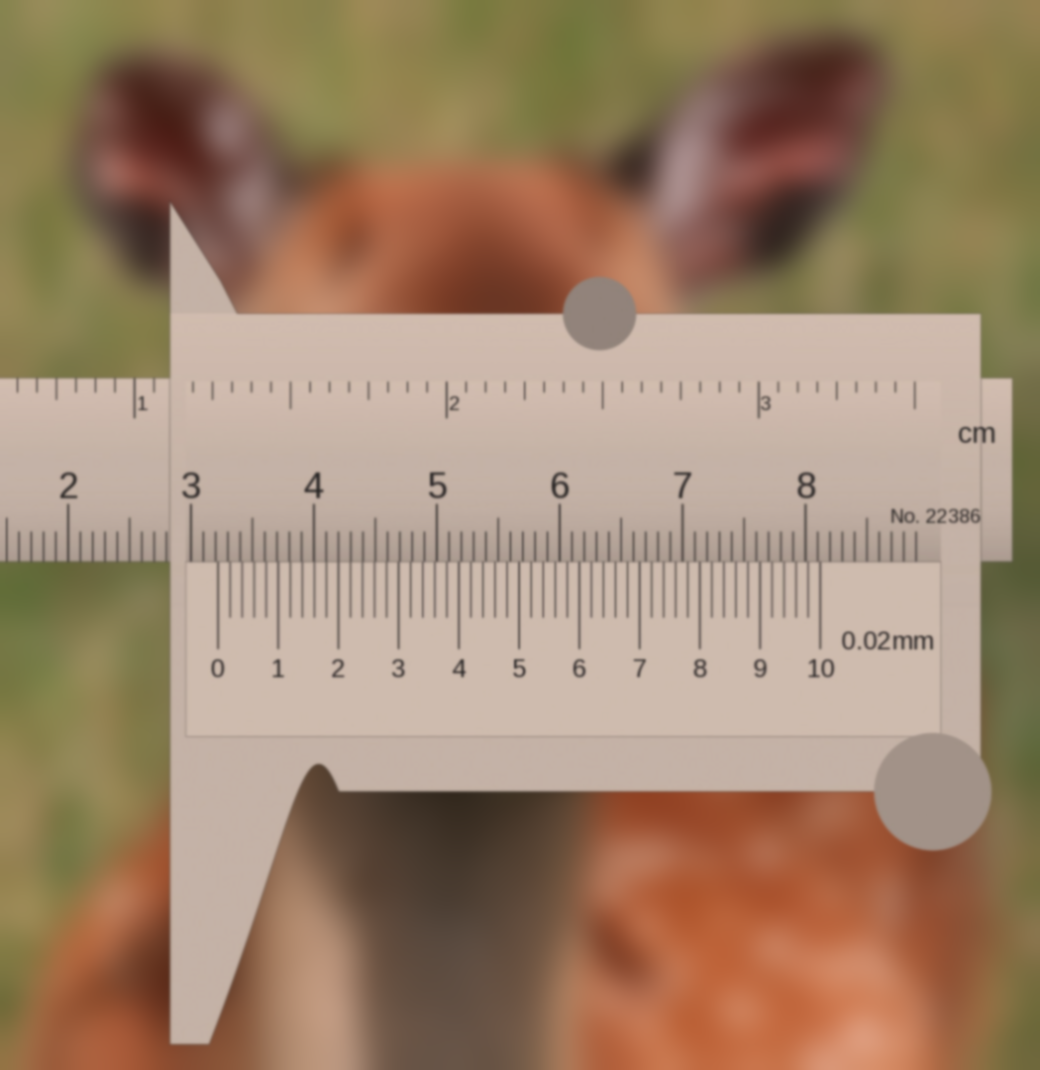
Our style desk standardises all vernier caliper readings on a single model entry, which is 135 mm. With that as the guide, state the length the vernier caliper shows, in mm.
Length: 32.2 mm
